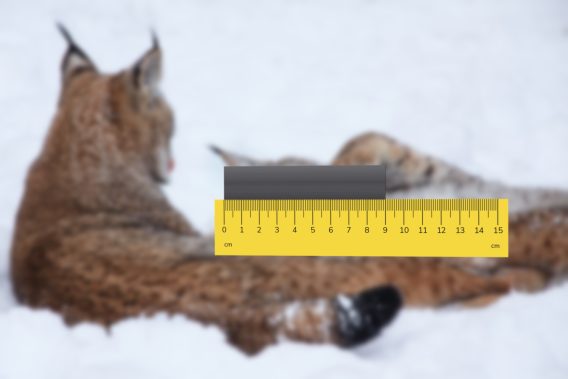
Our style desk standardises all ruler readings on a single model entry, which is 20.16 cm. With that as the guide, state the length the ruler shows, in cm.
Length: 9 cm
